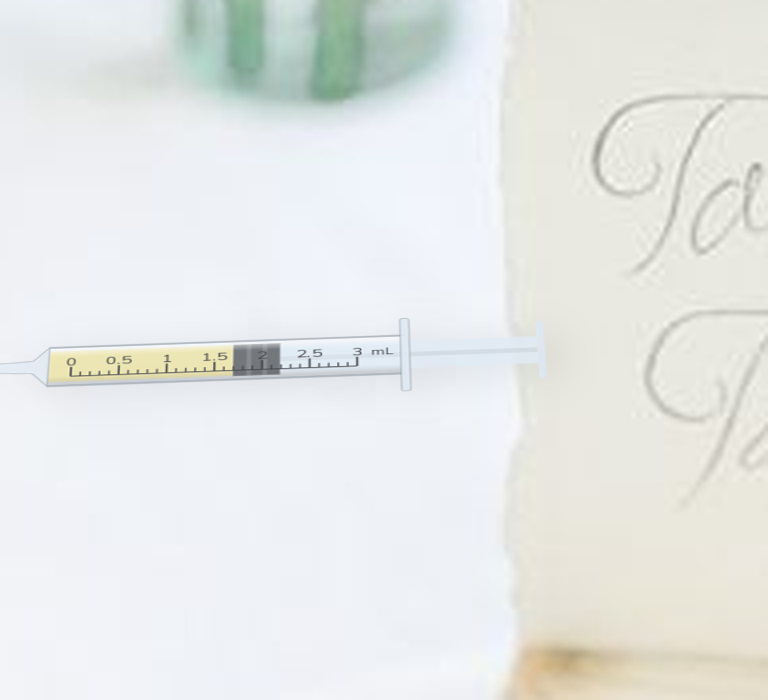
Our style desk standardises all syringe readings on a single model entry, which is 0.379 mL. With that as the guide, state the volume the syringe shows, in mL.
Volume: 1.7 mL
